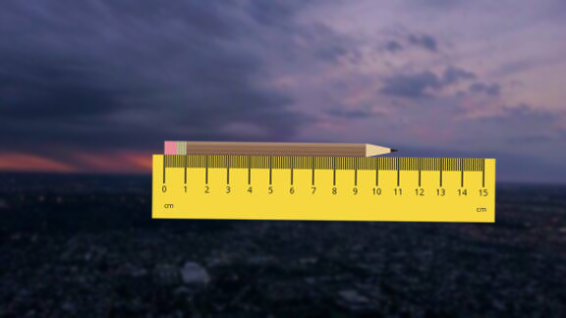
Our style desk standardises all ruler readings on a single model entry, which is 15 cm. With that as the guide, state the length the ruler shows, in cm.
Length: 11 cm
